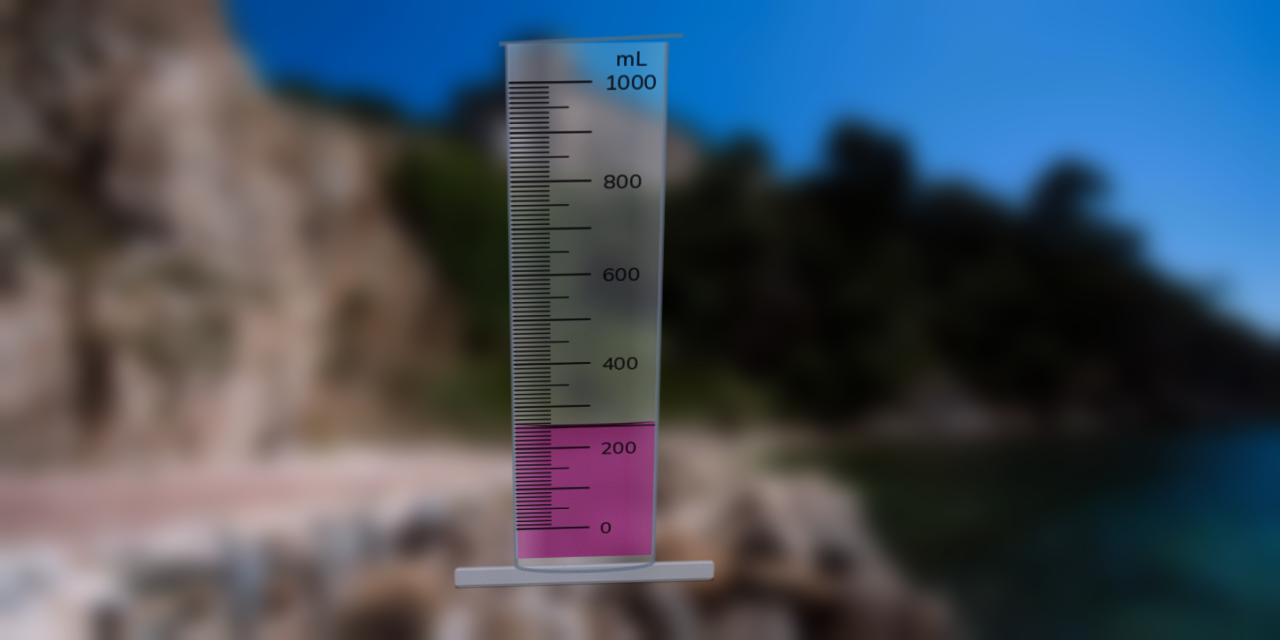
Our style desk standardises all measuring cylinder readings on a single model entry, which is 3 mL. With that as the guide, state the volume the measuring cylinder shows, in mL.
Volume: 250 mL
